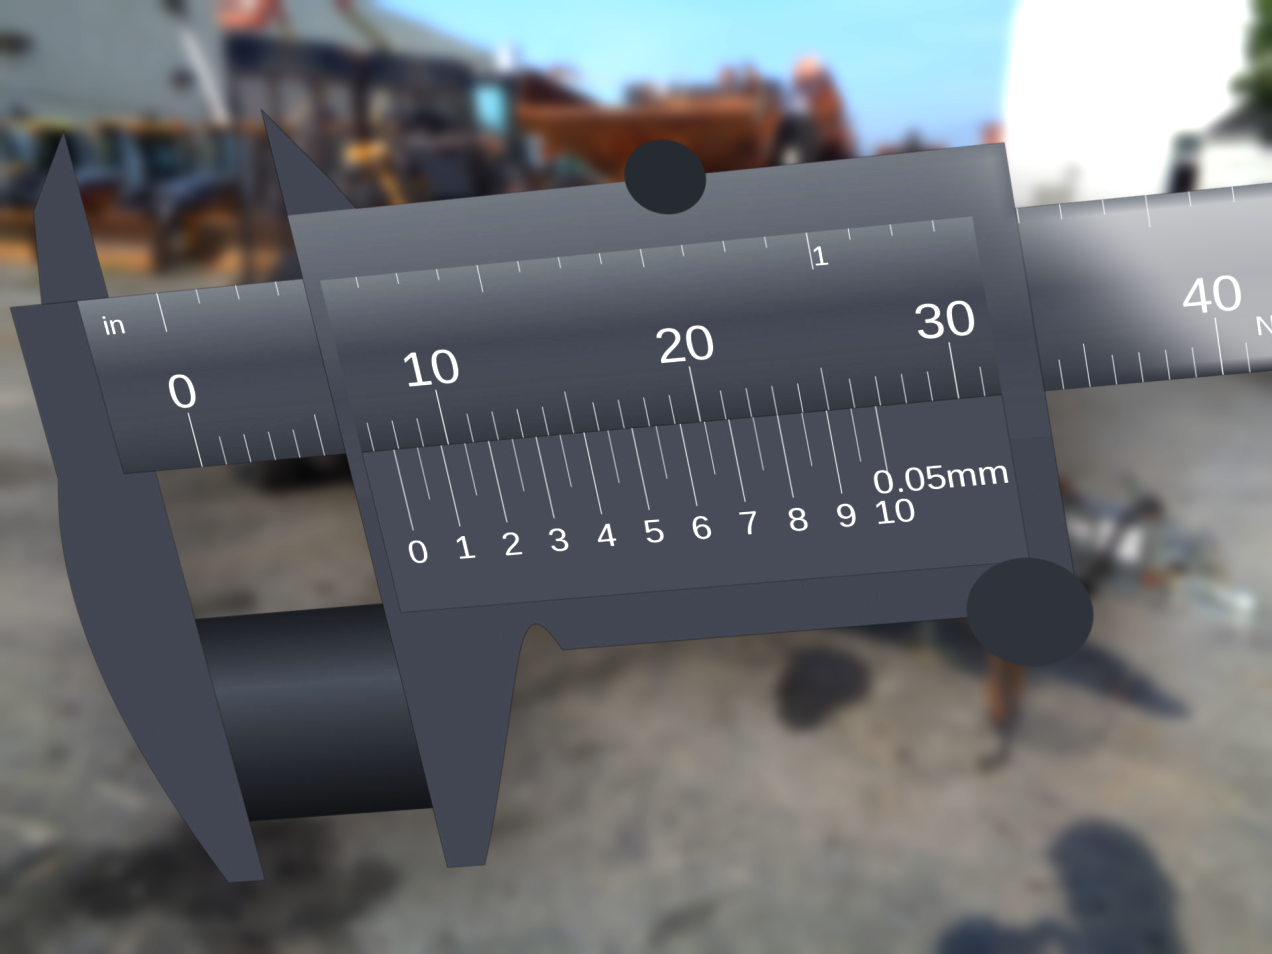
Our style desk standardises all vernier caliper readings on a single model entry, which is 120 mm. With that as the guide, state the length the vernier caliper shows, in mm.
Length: 7.80 mm
